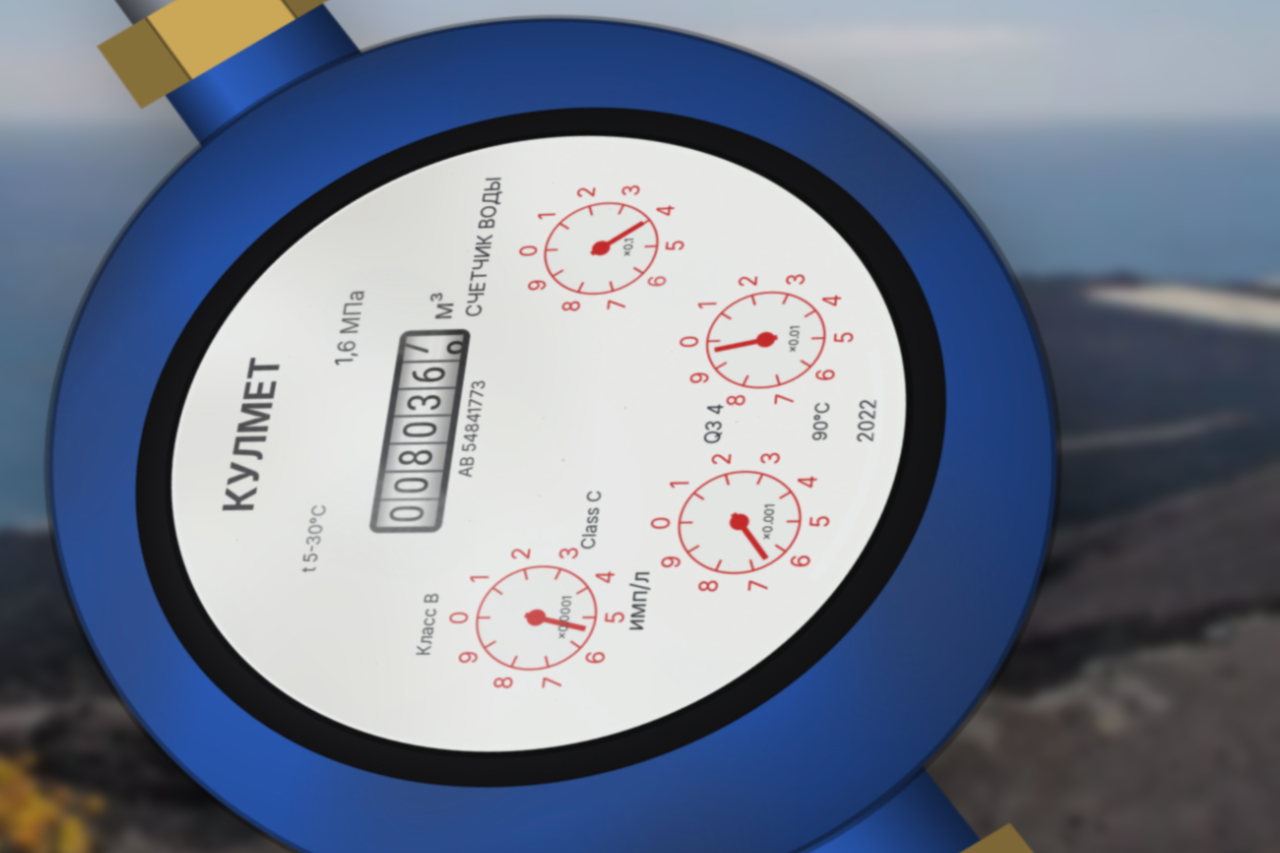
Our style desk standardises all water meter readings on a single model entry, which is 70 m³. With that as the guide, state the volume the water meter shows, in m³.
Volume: 80367.3965 m³
